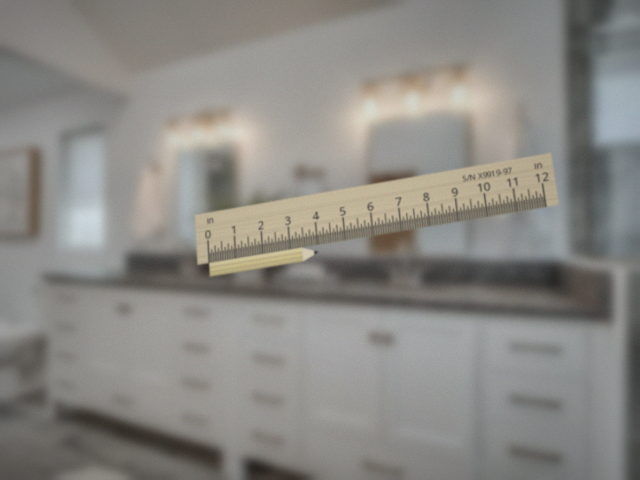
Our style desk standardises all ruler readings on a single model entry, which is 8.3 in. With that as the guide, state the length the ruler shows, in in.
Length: 4 in
